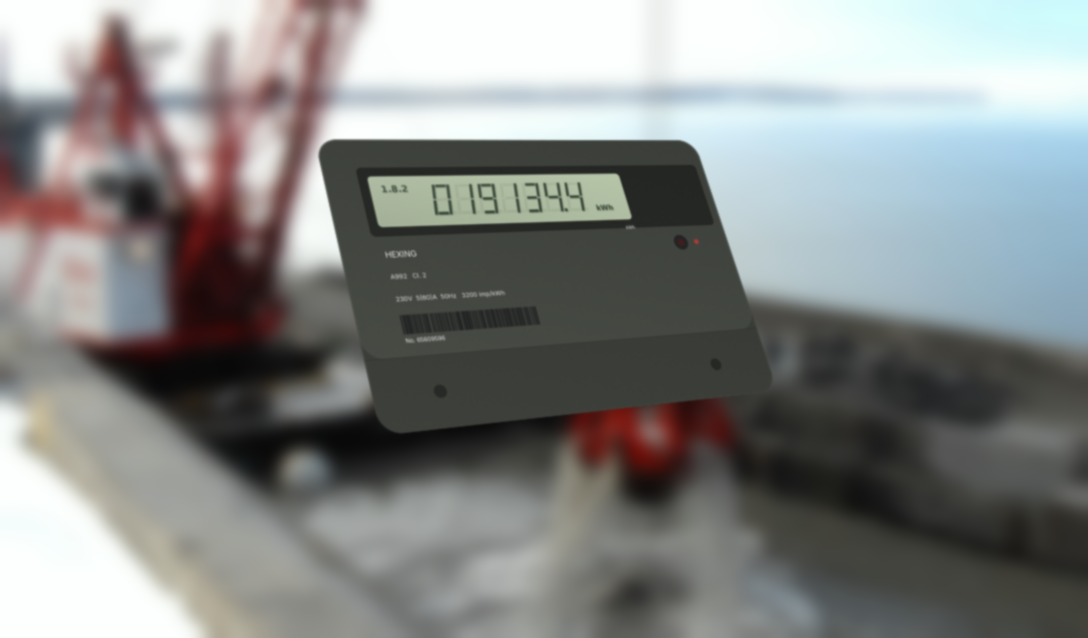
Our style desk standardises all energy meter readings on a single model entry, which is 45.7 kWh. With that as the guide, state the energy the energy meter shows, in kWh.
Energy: 19134.4 kWh
